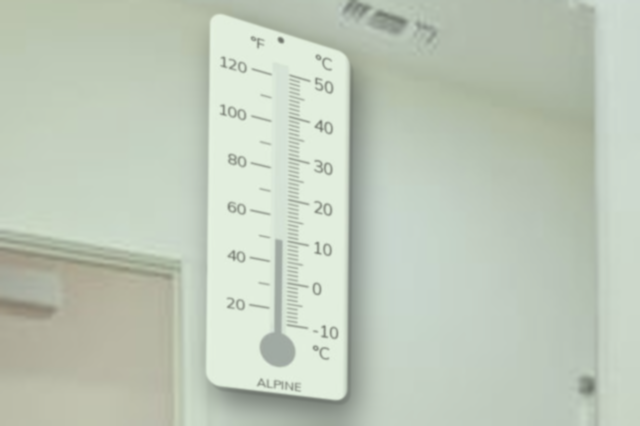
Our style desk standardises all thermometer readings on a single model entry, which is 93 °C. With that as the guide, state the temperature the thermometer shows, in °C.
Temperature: 10 °C
